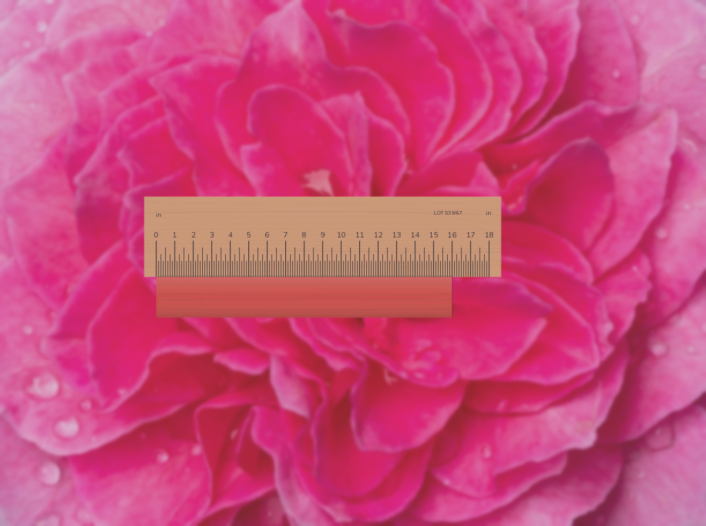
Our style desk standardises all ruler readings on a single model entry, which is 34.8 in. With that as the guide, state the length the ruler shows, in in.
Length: 16 in
